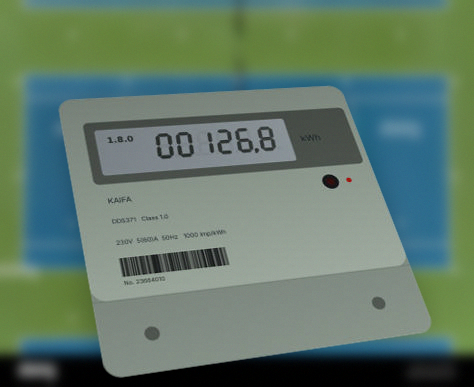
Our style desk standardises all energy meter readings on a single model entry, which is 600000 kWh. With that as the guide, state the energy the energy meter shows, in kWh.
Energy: 126.8 kWh
